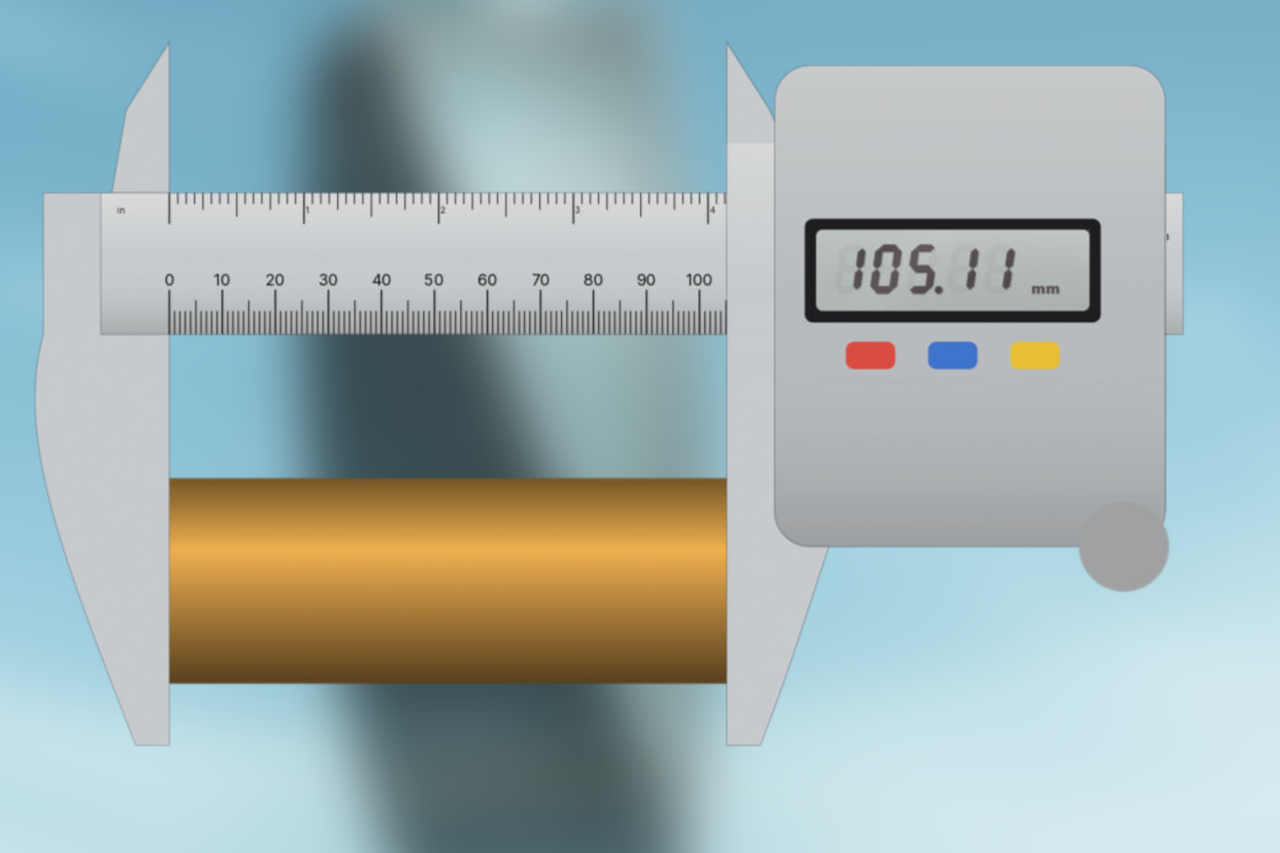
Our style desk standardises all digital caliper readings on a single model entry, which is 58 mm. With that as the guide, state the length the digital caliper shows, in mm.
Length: 105.11 mm
